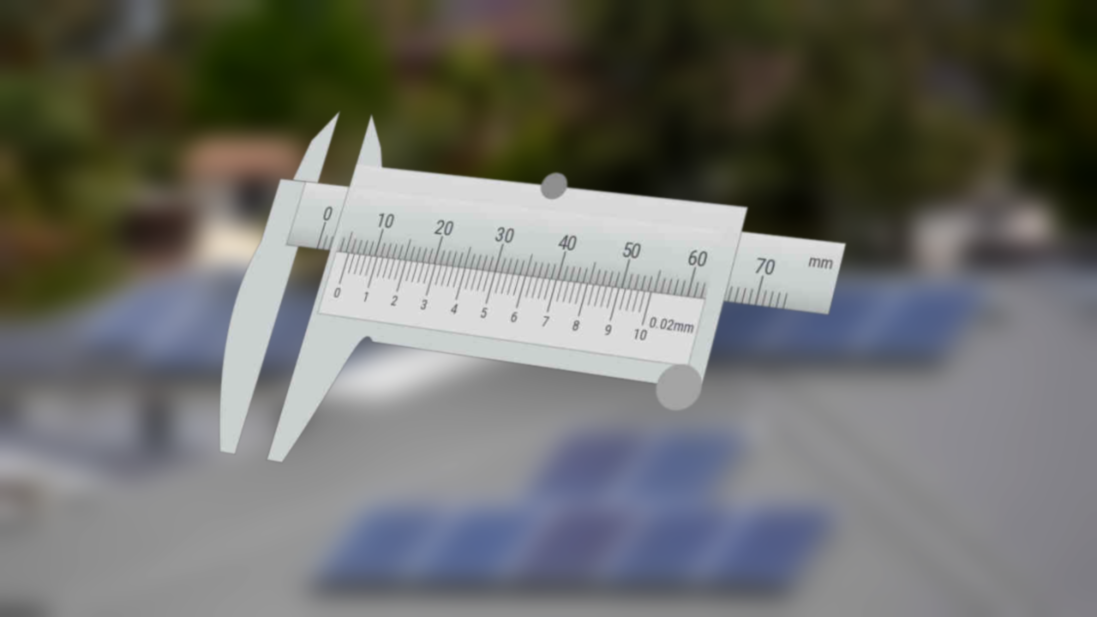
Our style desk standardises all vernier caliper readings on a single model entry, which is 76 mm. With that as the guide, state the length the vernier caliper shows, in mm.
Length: 5.5 mm
